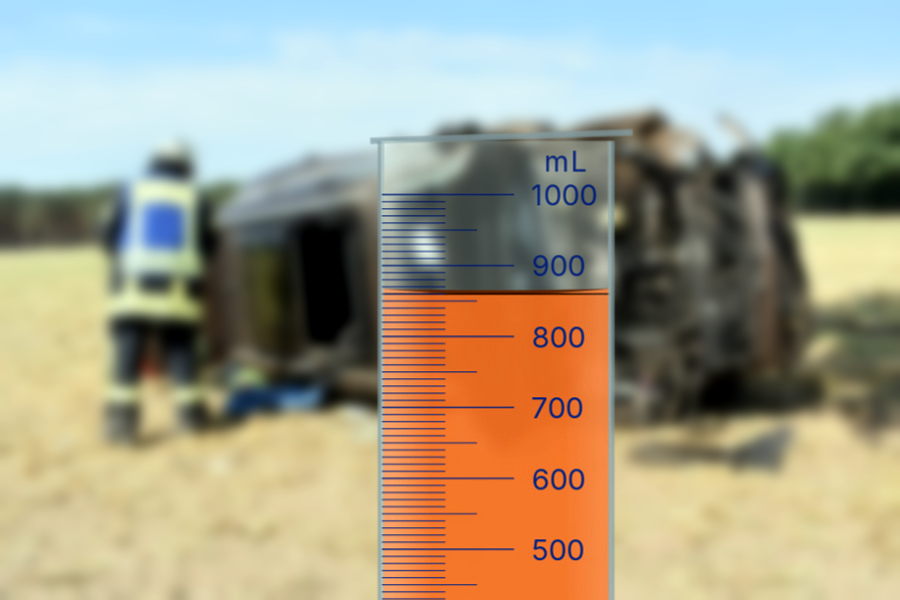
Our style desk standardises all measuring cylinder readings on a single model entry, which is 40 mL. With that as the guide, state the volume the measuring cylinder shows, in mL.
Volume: 860 mL
